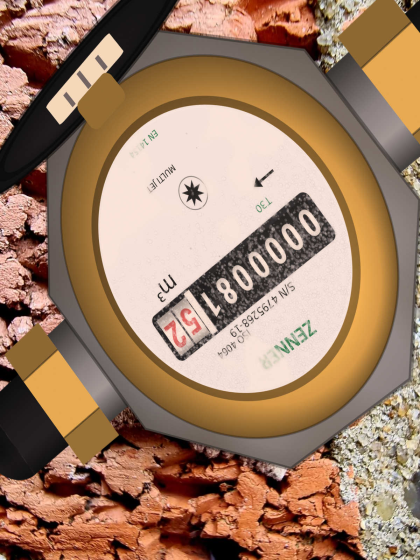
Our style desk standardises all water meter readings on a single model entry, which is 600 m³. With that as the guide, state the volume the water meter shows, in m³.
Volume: 81.52 m³
